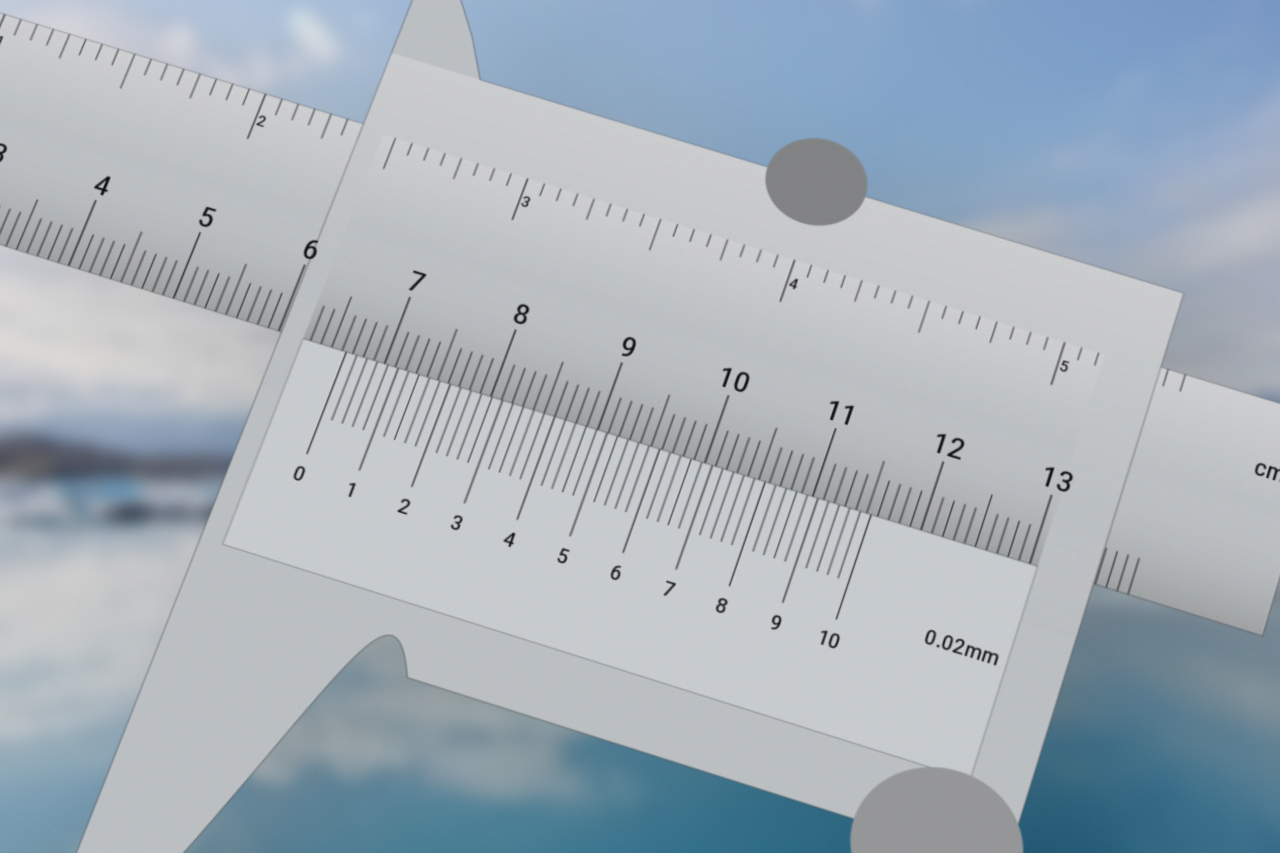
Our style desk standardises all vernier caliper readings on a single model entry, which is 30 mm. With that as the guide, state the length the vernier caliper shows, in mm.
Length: 66.4 mm
